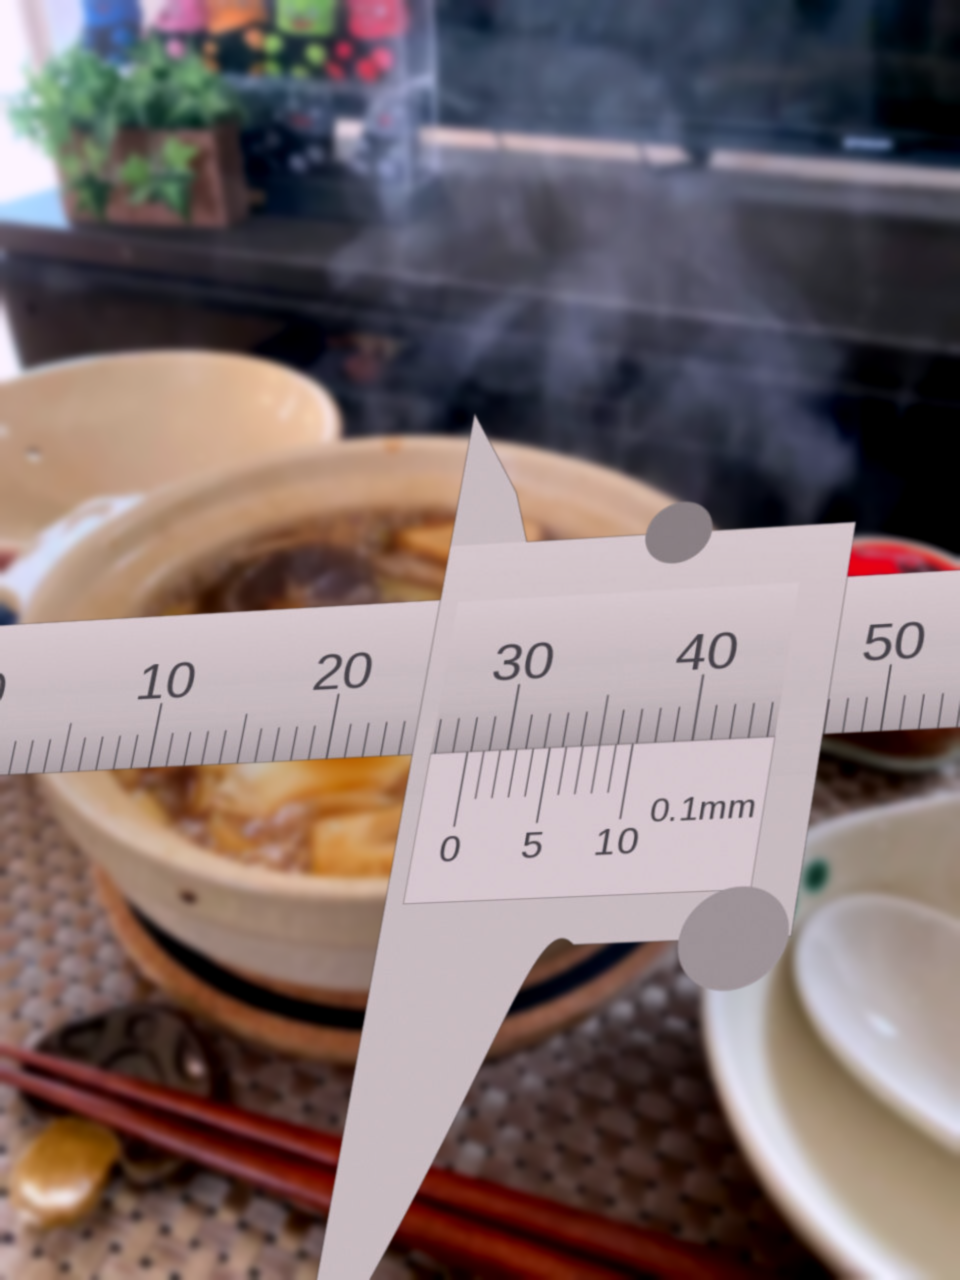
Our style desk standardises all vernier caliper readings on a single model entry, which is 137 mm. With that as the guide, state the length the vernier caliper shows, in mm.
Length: 27.8 mm
